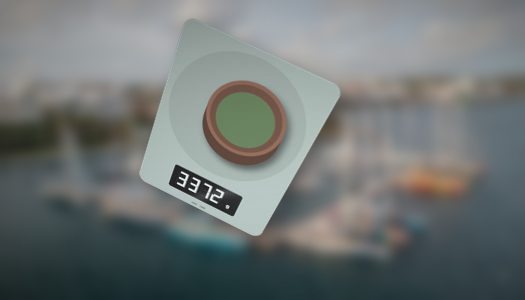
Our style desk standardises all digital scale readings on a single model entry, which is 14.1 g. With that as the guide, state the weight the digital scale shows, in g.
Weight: 3372 g
